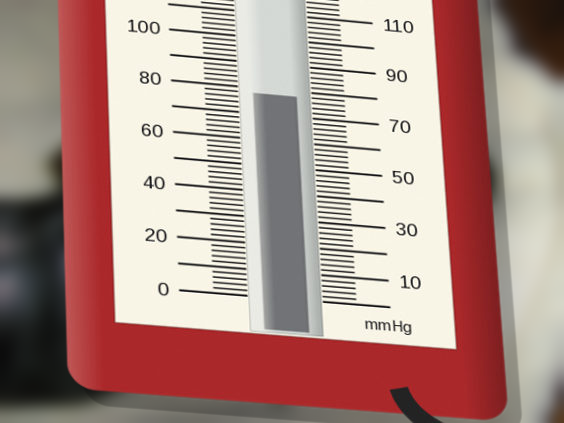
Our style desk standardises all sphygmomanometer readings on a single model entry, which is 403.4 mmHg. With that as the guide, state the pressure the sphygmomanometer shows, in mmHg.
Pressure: 78 mmHg
